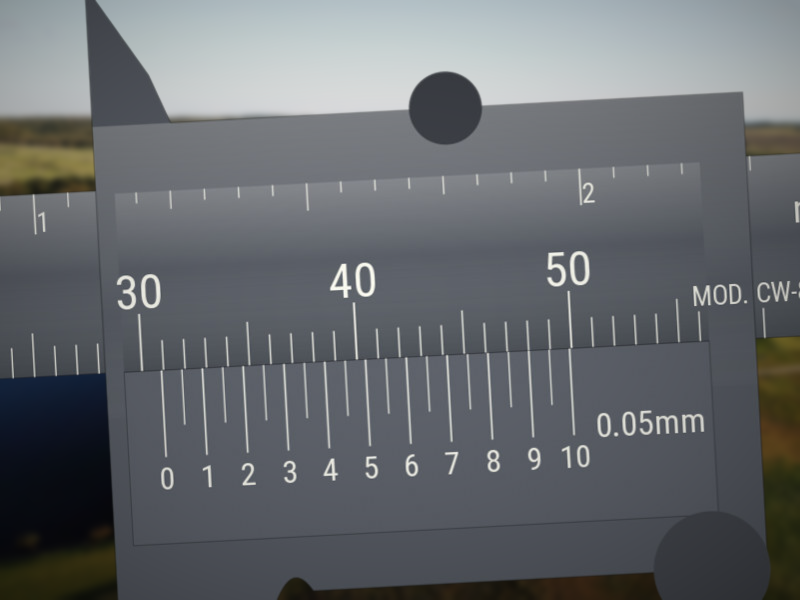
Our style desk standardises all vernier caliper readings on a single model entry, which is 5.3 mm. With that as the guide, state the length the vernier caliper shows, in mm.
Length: 30.9 mm
